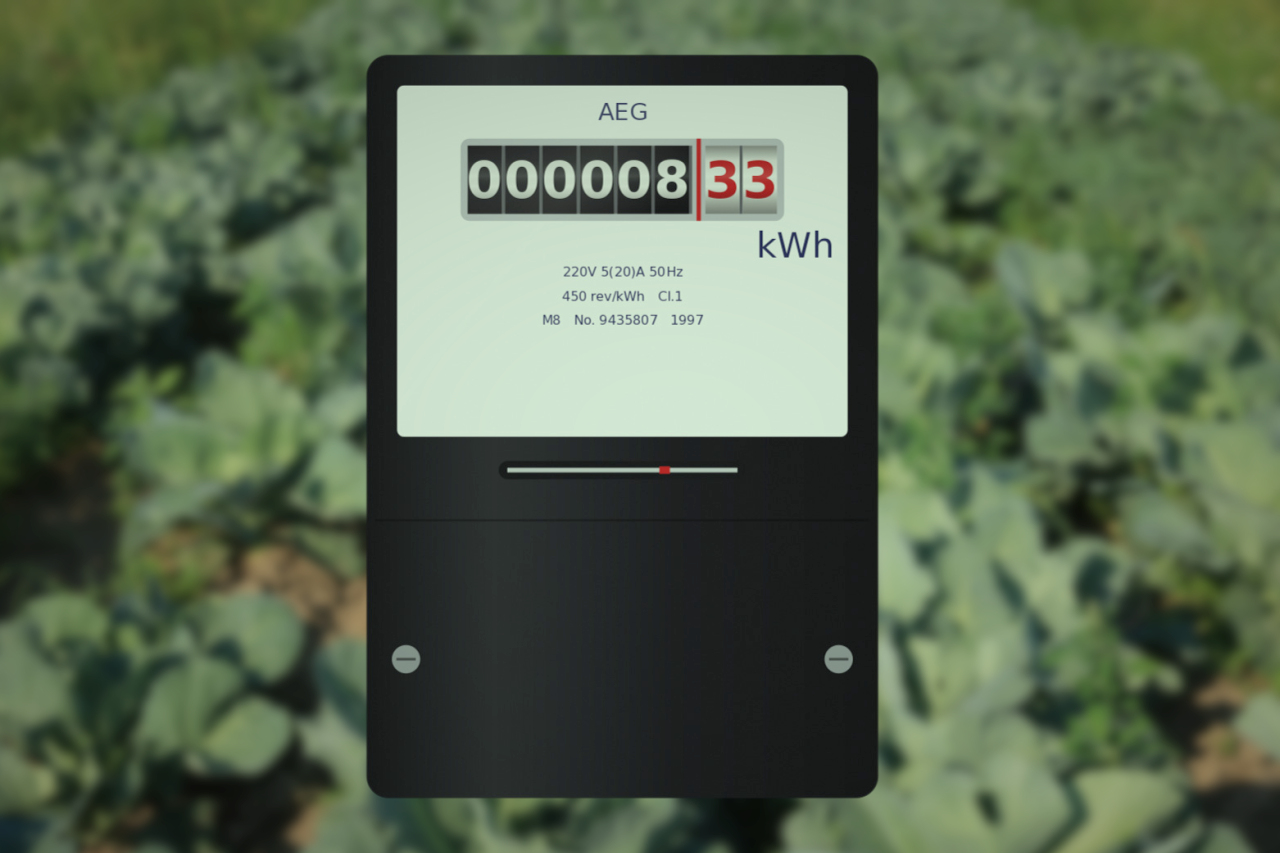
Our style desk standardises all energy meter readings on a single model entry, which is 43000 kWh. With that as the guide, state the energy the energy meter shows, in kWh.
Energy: 8.33 kWh
